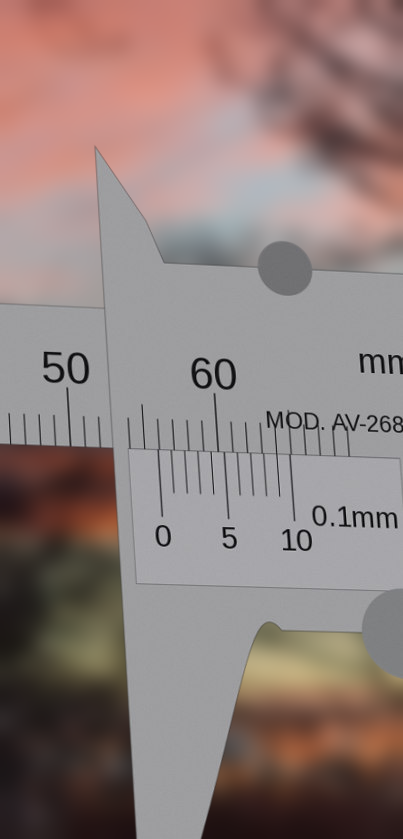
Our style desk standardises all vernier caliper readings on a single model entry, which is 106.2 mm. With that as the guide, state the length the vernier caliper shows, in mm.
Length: 55.9 mm
